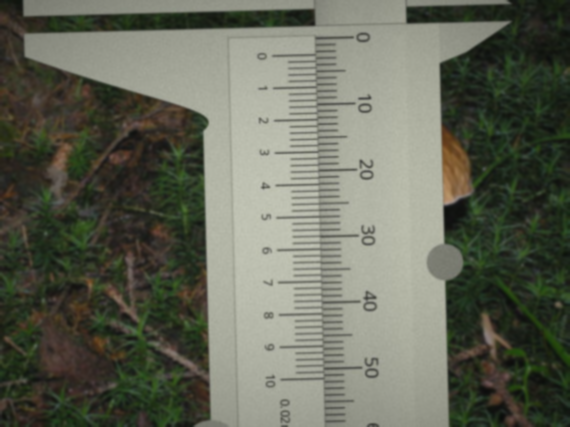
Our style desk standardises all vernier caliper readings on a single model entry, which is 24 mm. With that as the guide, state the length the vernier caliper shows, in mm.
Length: 2.5 mm
